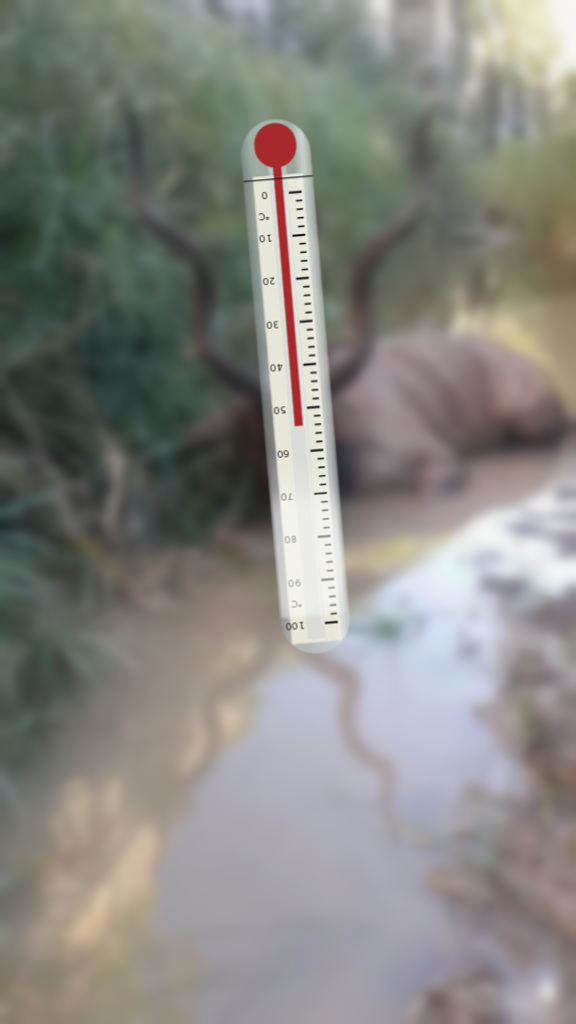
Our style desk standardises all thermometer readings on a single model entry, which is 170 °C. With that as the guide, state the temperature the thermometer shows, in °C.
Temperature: 54 °C
